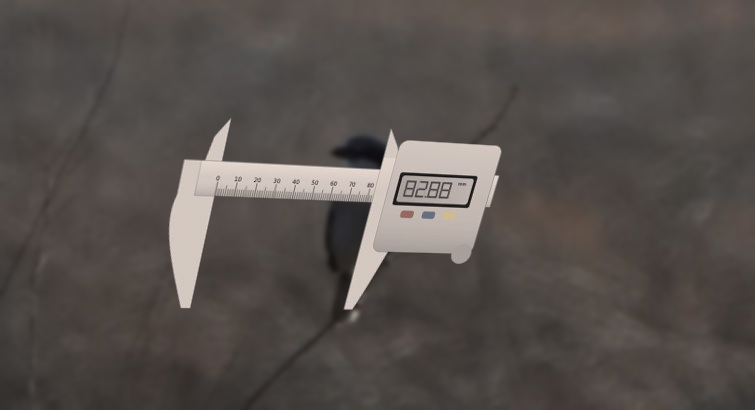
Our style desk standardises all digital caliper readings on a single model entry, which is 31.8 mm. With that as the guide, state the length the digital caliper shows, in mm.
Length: 82.88 mm
